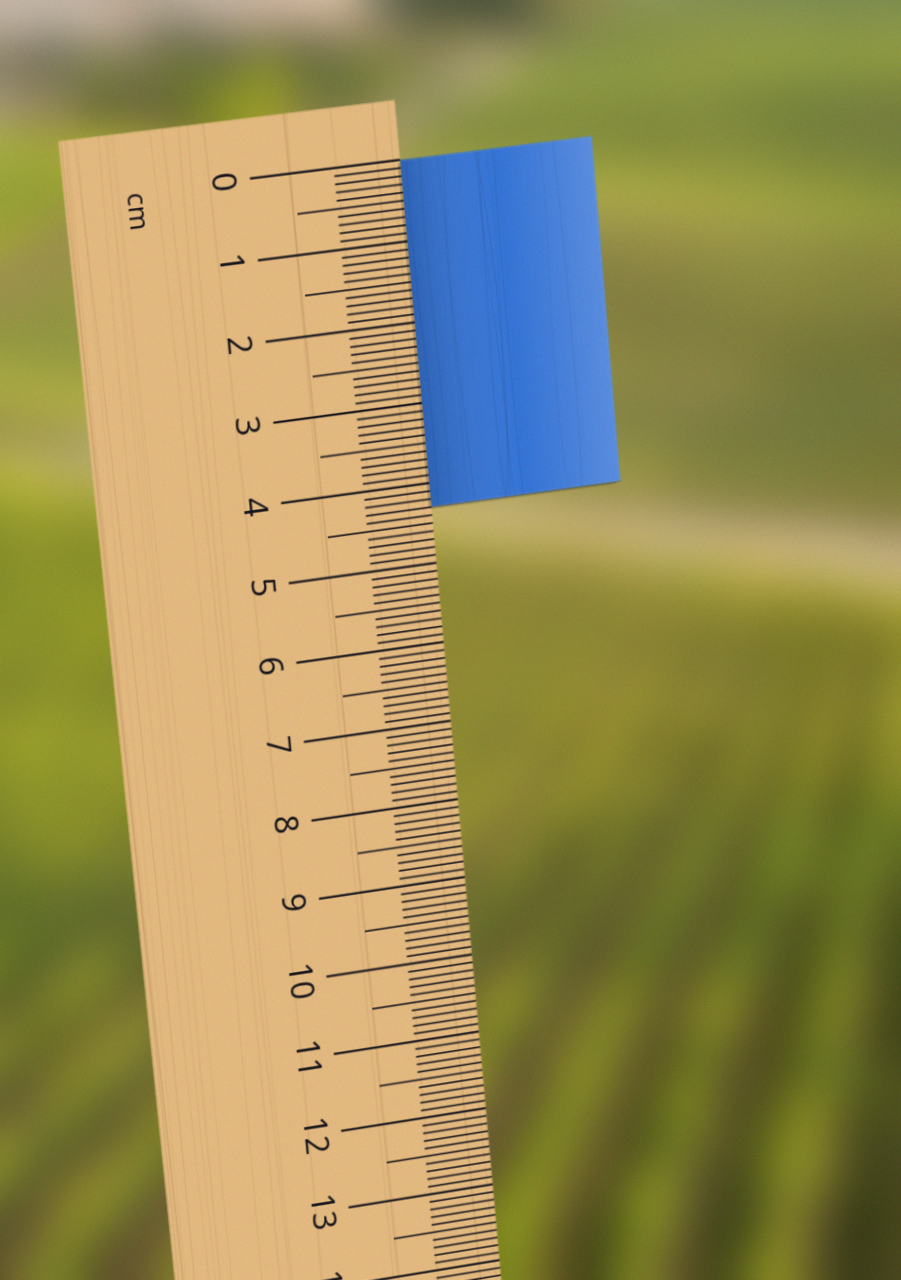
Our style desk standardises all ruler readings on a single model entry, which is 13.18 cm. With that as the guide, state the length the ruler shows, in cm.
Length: 4.3 cm
